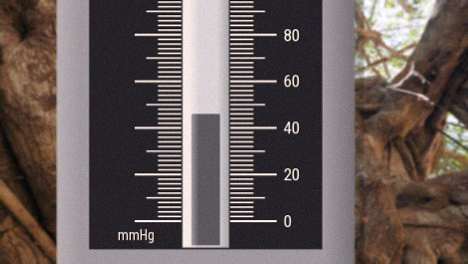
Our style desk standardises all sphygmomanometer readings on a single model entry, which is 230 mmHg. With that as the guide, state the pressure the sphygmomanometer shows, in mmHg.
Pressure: 46 mmHg
